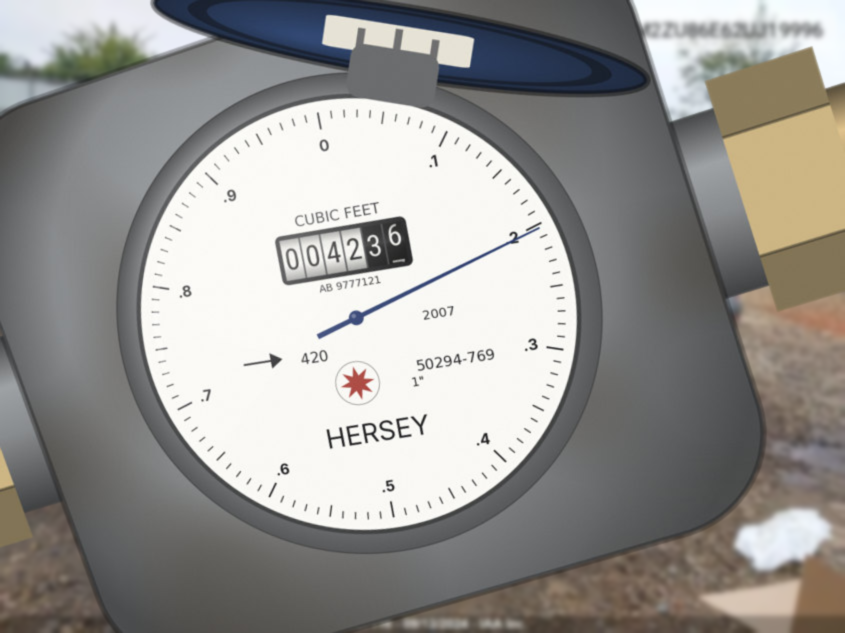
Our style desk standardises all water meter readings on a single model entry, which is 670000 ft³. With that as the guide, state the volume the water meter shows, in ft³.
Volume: 4236.20 ft³
